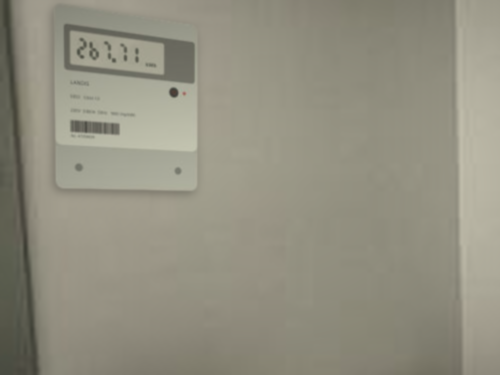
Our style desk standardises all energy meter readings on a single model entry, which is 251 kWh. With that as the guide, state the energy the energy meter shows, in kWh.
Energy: 267.71 kWh
